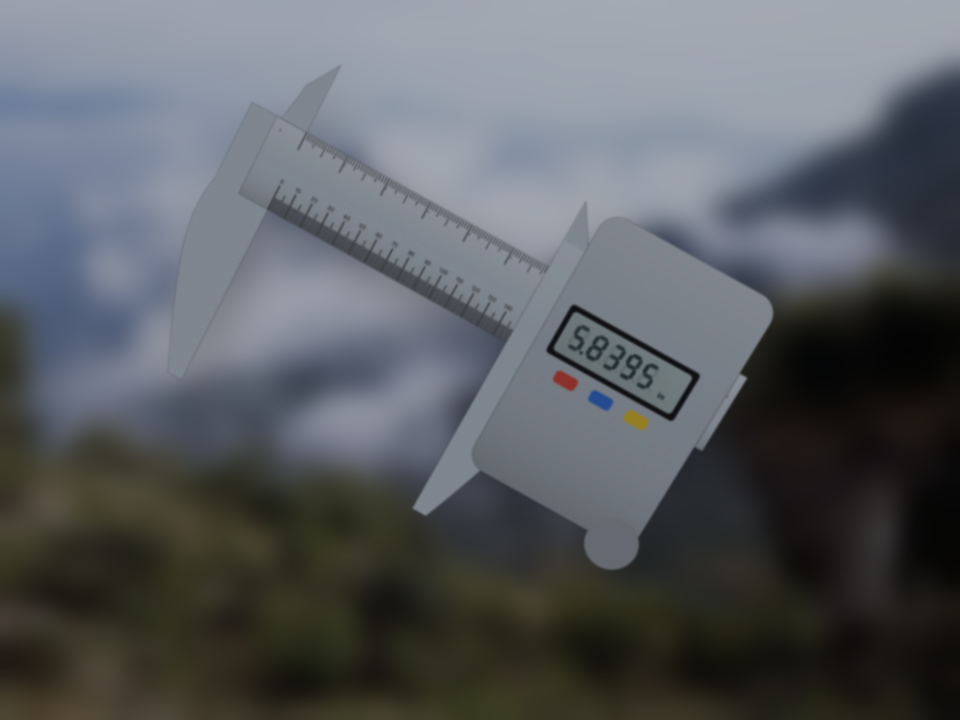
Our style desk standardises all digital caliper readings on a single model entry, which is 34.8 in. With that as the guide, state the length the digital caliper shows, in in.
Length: 5.8395 in
